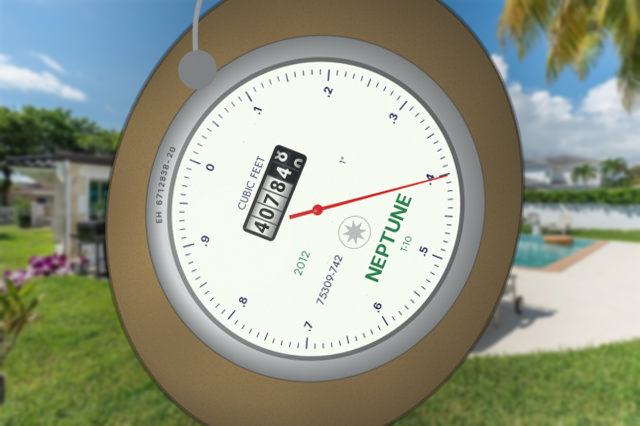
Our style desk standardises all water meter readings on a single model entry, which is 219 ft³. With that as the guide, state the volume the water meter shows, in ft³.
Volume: 407848.40 ft³
